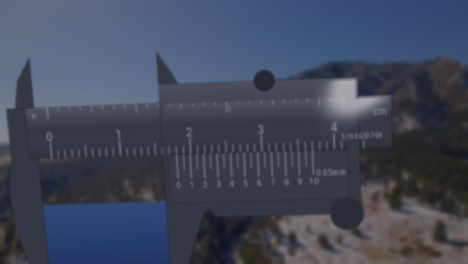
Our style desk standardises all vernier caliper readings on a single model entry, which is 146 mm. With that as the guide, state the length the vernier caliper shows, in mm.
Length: 18.0 mm
